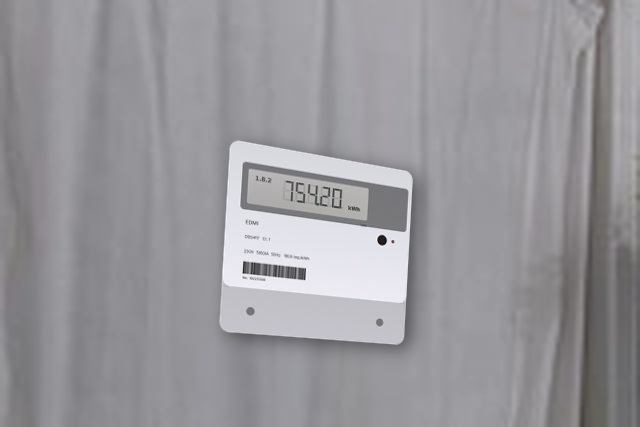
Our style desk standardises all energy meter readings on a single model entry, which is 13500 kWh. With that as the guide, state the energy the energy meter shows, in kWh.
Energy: 754.20 kWh
